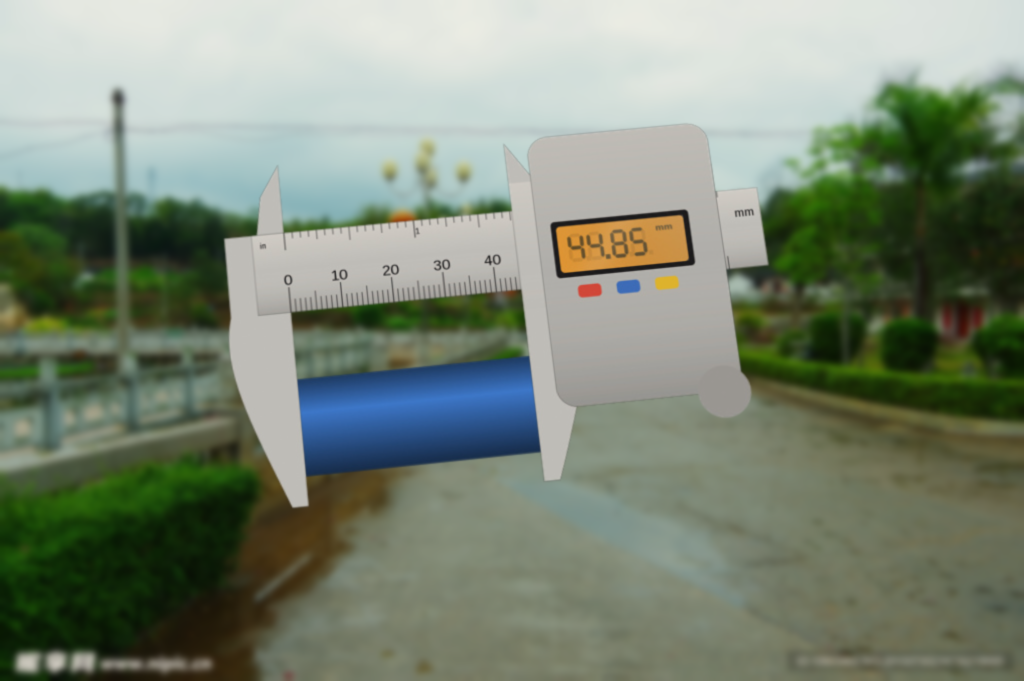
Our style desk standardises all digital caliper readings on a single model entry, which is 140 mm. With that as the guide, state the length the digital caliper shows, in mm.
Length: 44.85 mm
